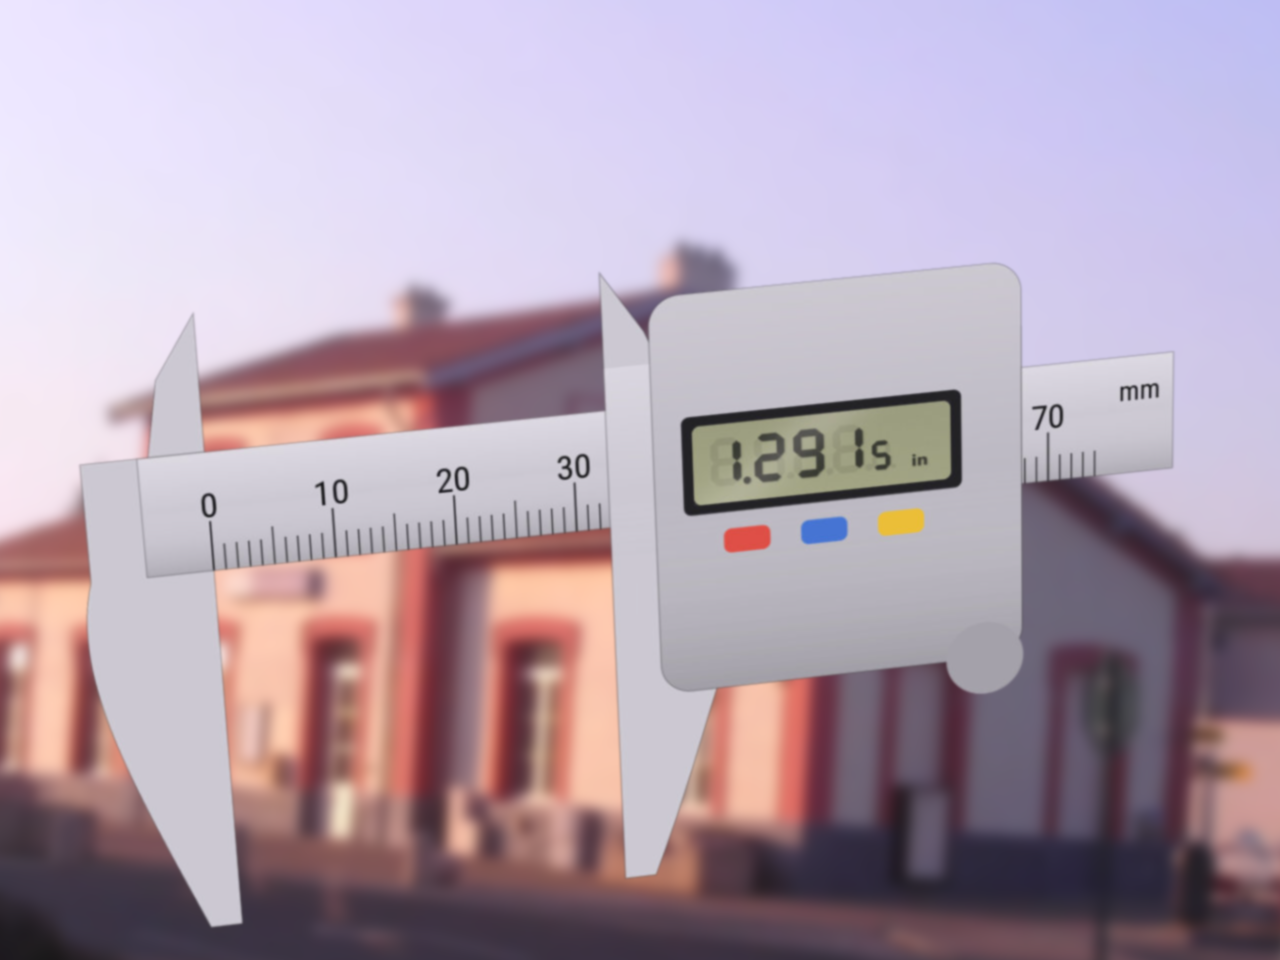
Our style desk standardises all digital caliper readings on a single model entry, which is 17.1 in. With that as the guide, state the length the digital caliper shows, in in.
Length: 1.2915 in
